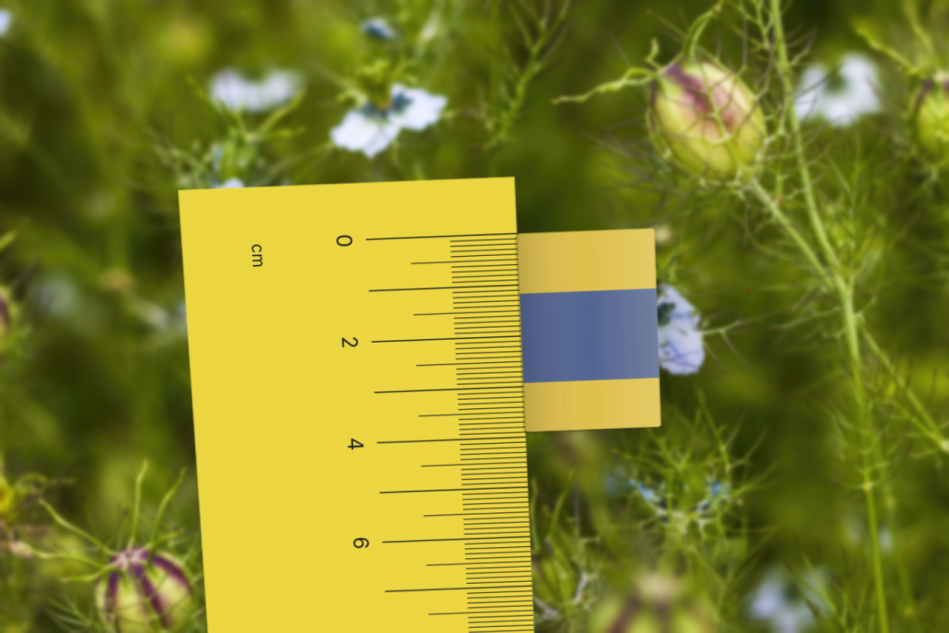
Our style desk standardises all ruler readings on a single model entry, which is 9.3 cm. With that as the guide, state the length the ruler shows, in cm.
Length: 3.9 cm
